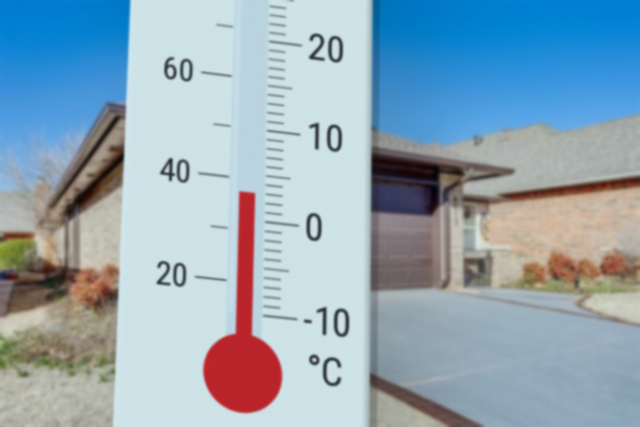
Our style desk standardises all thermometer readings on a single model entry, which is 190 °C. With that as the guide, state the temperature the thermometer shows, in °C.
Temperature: 3 °C
